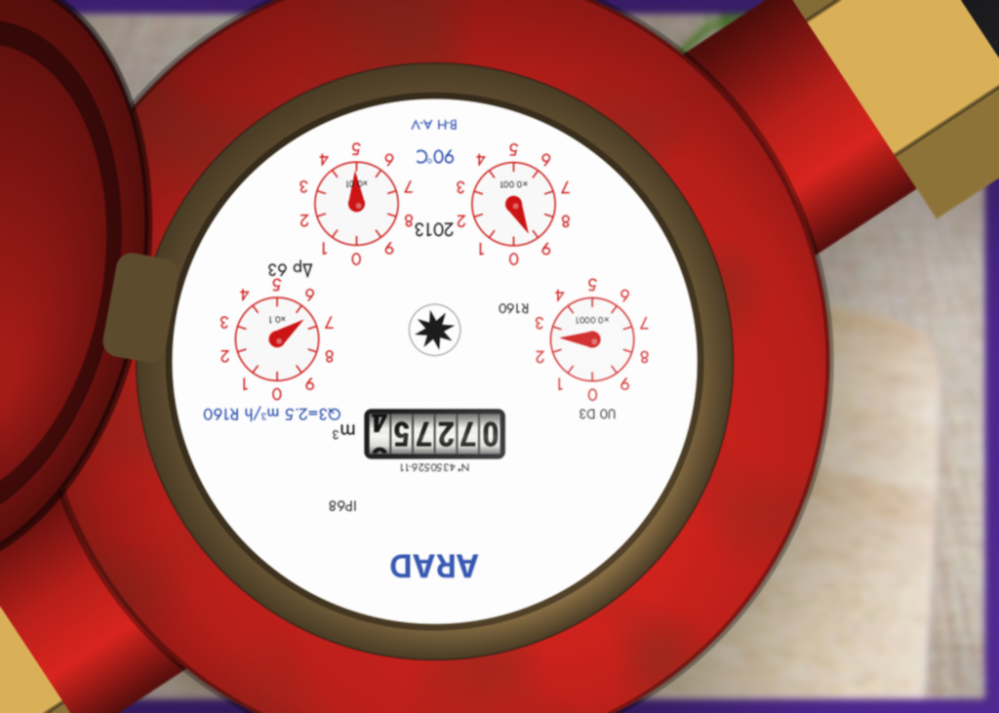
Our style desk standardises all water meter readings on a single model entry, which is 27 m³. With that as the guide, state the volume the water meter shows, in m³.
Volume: 72753.6492 m³
